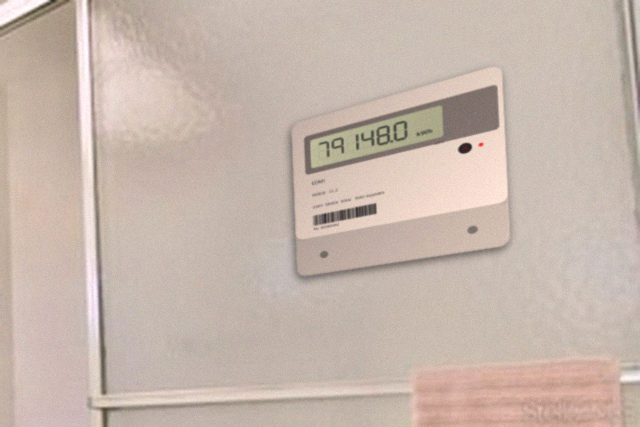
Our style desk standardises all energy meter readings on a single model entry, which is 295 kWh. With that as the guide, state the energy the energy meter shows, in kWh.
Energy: 79148.0 kWh
